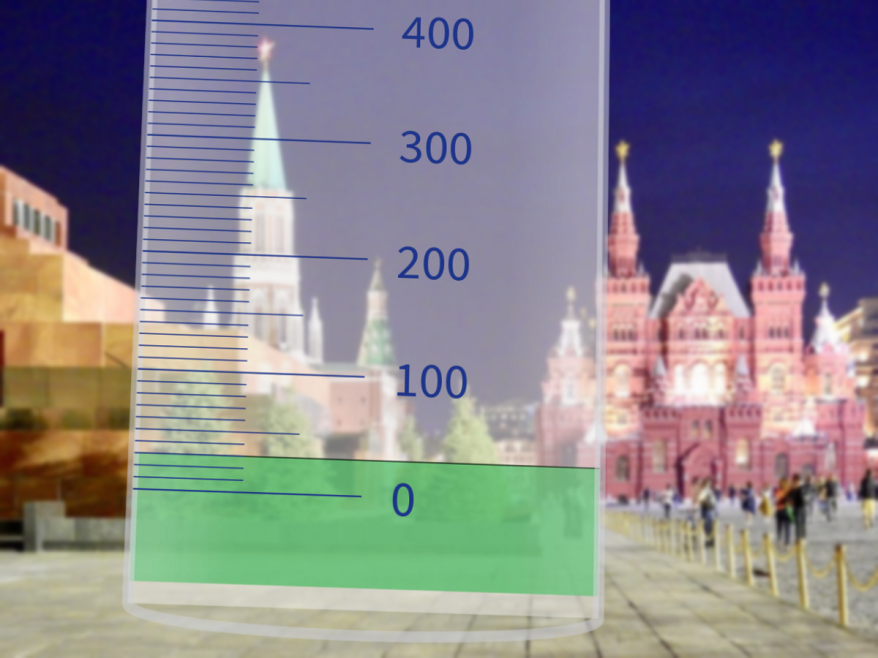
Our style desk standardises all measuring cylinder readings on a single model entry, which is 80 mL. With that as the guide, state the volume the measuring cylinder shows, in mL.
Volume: 30 mL
